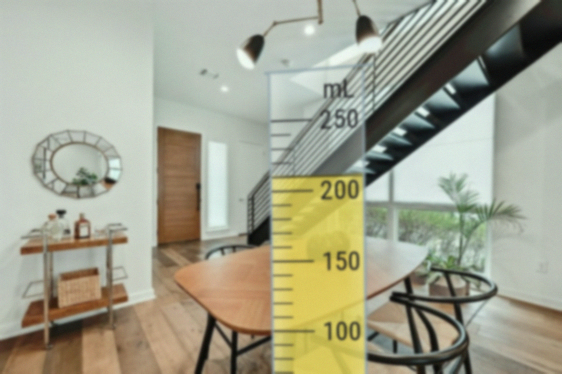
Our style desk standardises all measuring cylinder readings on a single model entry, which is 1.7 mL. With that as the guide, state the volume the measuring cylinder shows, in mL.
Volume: 210 mL
